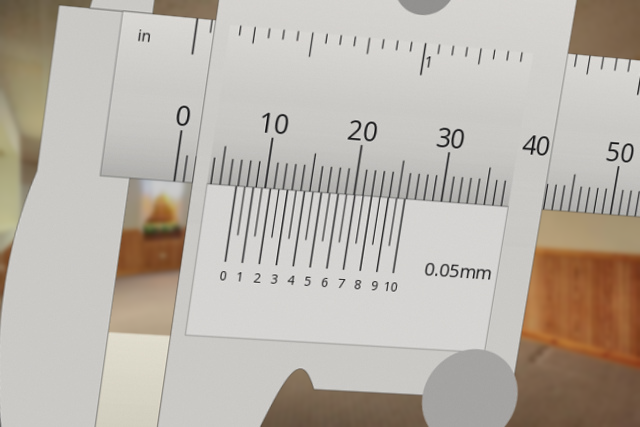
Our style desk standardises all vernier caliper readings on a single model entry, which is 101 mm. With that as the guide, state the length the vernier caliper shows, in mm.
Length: 6.8 mm
